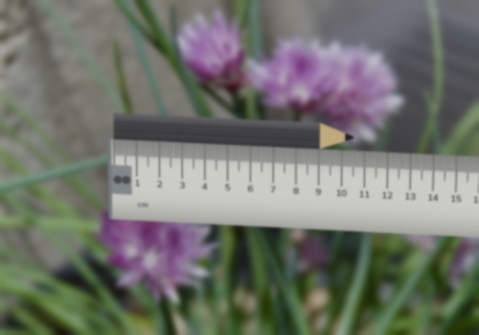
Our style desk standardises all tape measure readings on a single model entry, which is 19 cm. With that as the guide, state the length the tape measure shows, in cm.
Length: 10.5 cm
